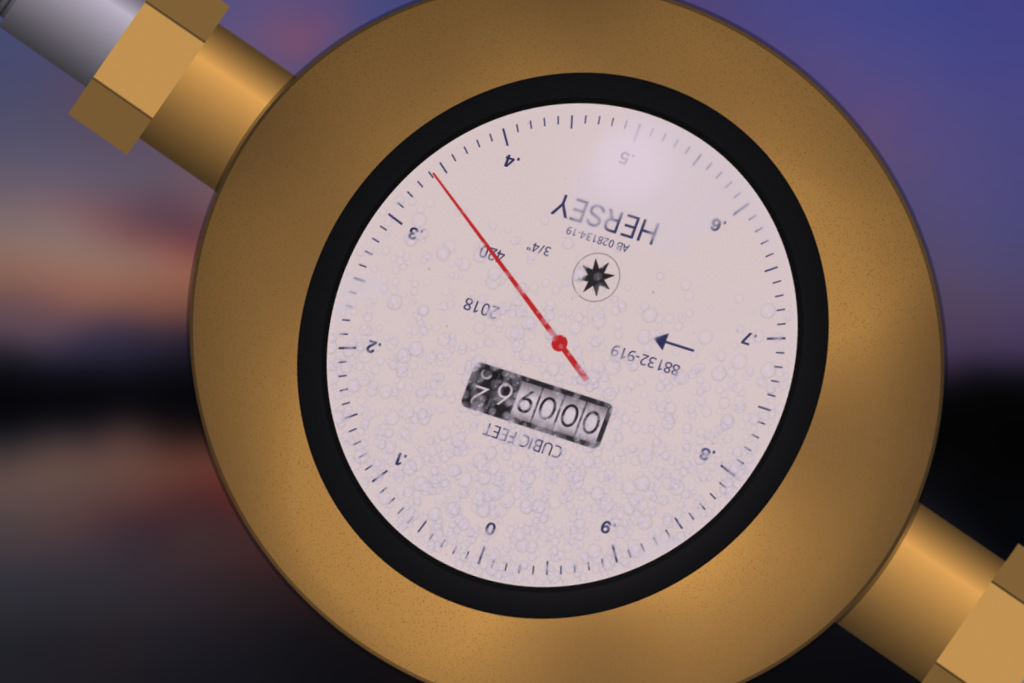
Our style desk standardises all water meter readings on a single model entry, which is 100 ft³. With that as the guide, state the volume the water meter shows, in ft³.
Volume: 962.34 ft³
